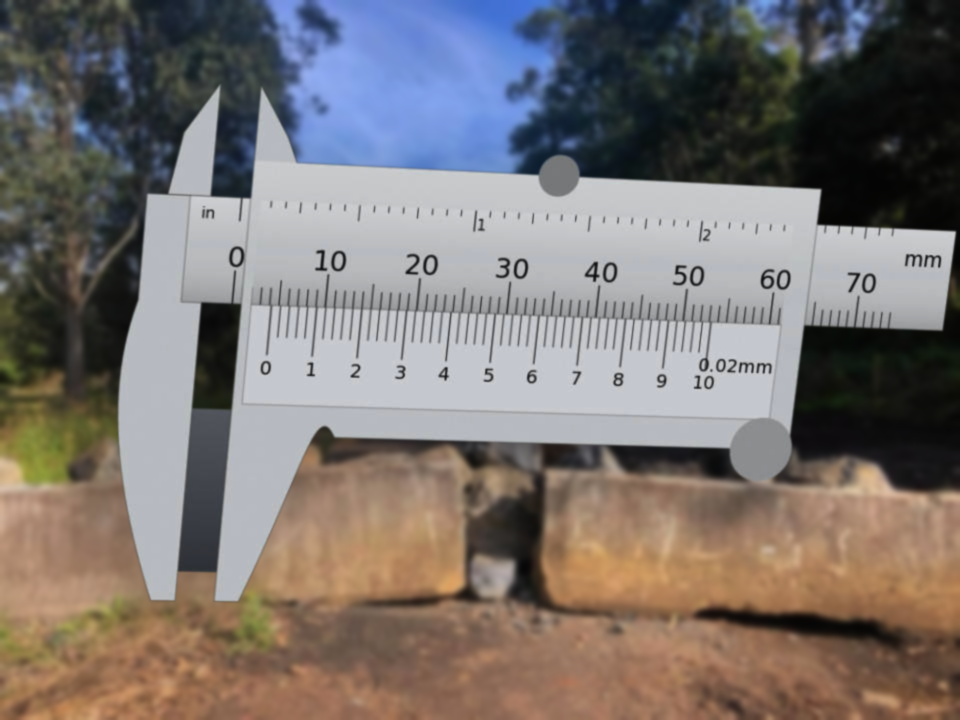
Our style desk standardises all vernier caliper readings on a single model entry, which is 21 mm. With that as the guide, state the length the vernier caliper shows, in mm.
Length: 4.2 mm
